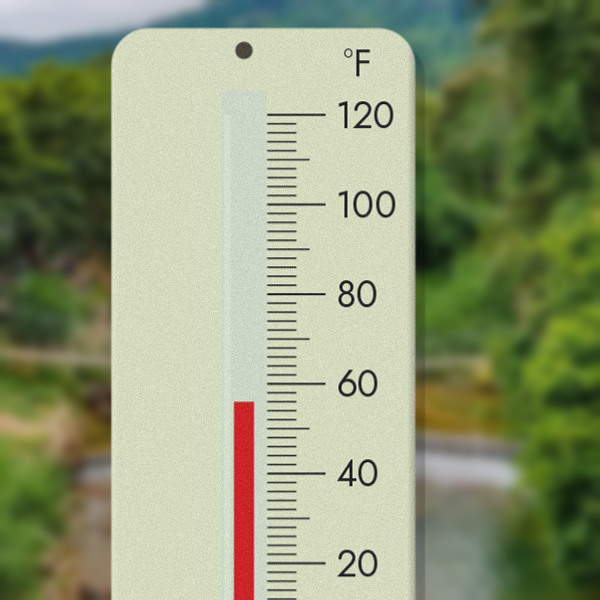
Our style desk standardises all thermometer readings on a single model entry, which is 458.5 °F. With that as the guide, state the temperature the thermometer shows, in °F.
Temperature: 56 °F
